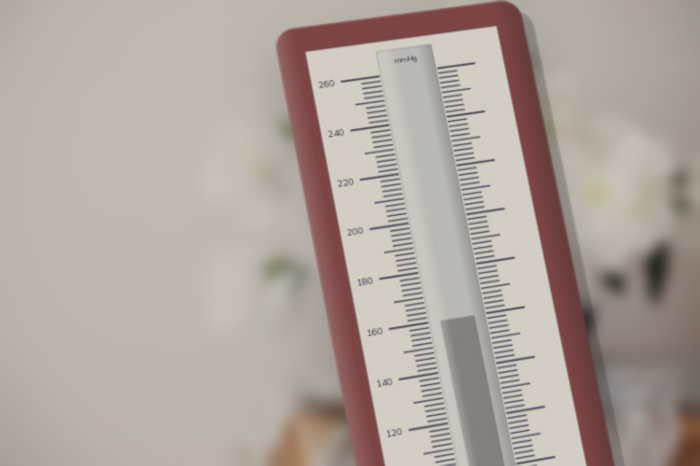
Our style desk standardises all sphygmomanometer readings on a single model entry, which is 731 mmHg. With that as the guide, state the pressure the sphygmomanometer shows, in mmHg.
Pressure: 160 mmHg
